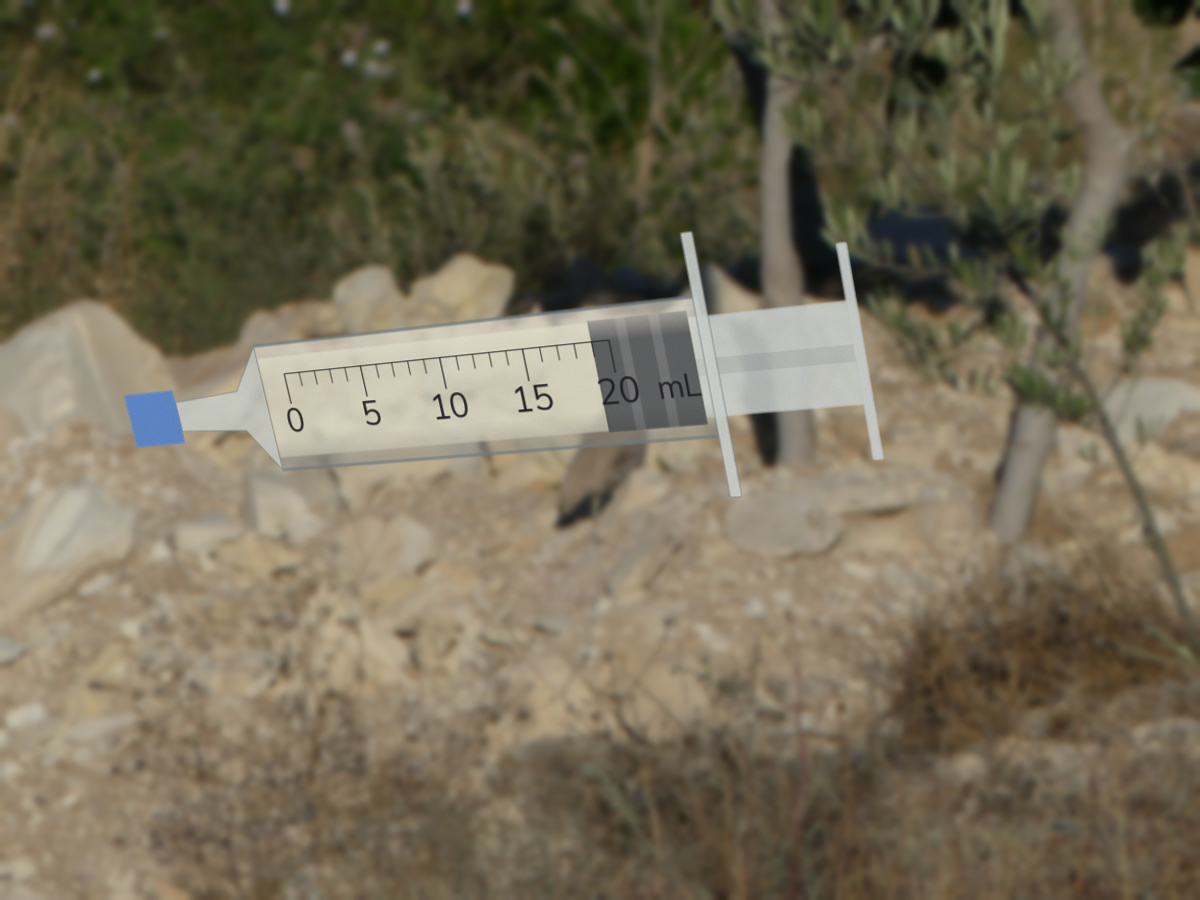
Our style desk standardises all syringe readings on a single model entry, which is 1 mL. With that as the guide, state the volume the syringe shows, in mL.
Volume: 19 mL
